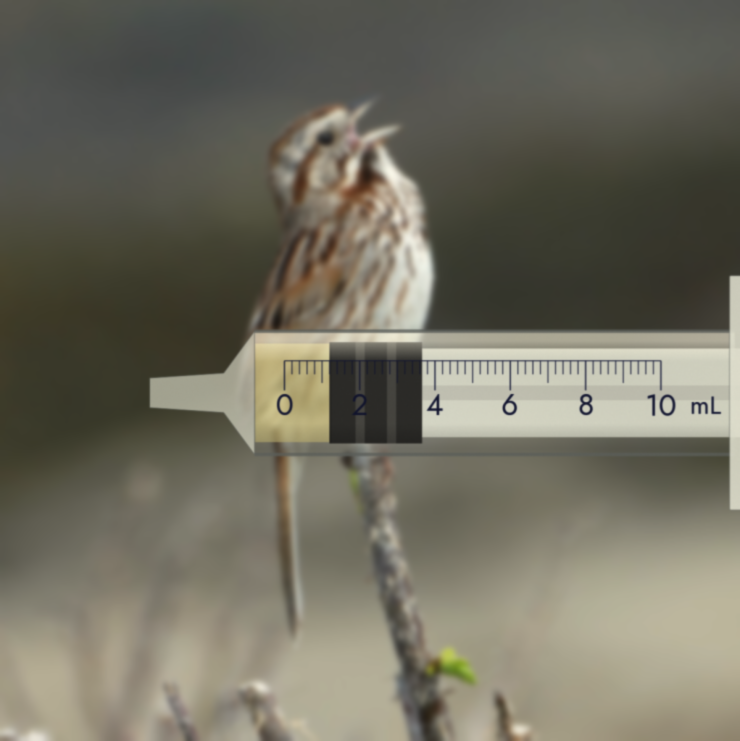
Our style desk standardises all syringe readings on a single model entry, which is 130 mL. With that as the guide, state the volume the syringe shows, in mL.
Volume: 1.2 mL
